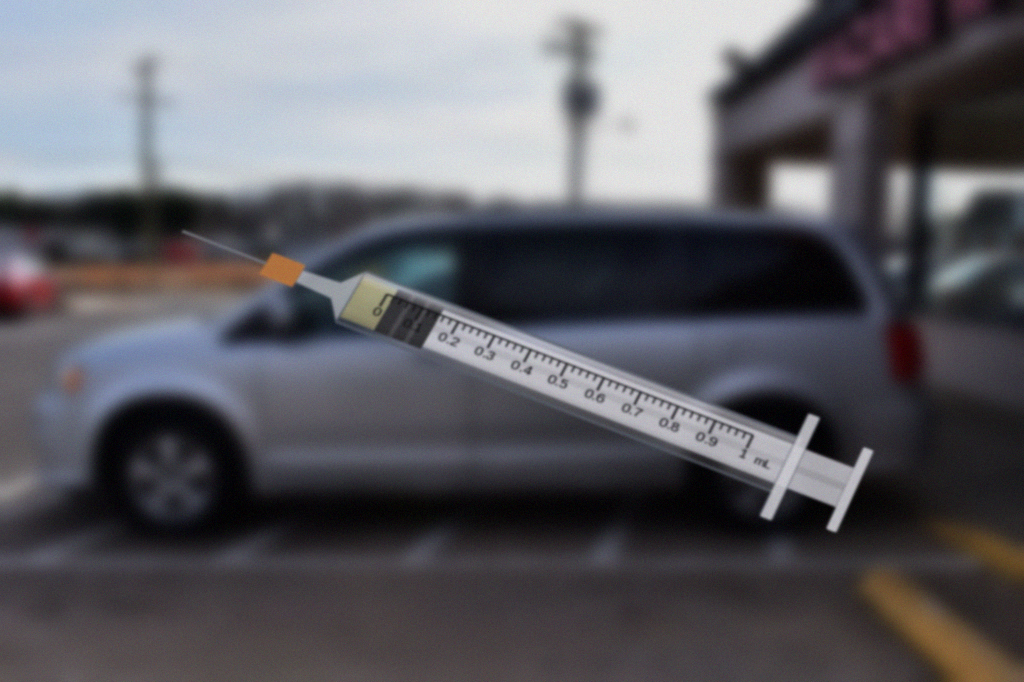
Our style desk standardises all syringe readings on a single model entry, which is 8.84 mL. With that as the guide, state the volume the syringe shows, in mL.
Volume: 0.02 mL
